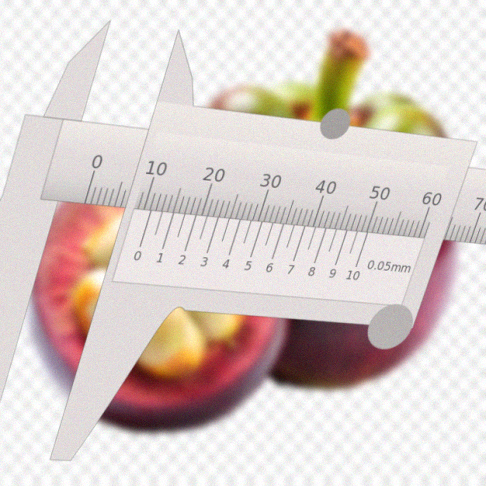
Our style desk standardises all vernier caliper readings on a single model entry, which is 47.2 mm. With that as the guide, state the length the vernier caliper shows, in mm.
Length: 11.2 mm
